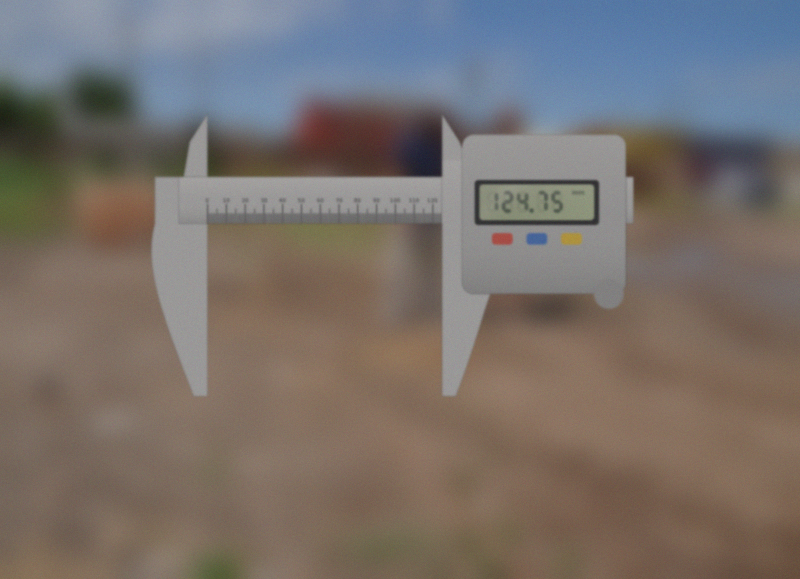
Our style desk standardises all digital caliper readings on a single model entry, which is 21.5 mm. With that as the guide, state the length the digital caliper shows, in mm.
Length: 124.75 mm
